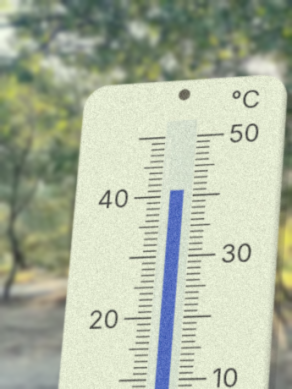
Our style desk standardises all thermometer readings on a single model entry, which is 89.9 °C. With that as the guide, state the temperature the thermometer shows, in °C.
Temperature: 41 °C
